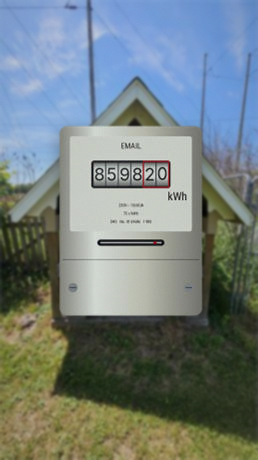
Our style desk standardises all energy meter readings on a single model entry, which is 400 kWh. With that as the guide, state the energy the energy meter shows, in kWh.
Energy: 8598.20 kWh
